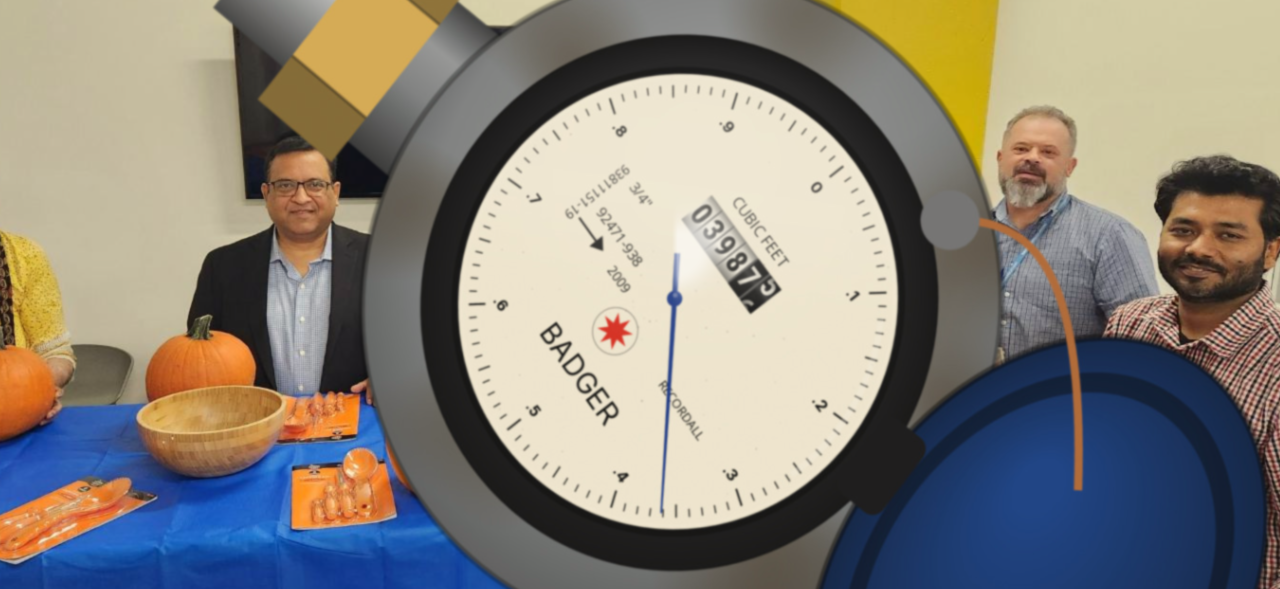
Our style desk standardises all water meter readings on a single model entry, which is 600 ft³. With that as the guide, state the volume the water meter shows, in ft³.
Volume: 39875.36 ft³
